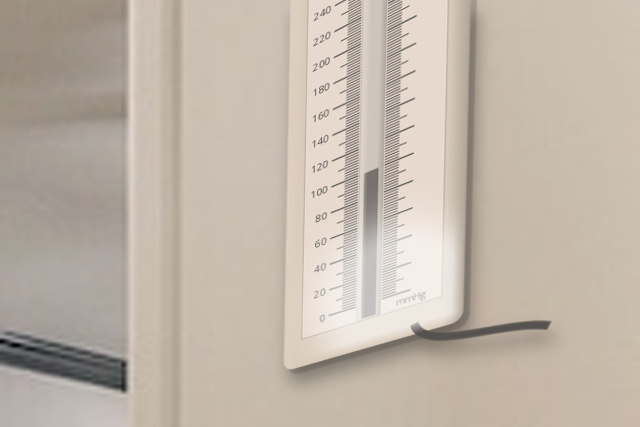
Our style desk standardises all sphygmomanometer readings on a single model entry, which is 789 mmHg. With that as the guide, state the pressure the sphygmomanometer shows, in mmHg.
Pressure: 100 mmHg
